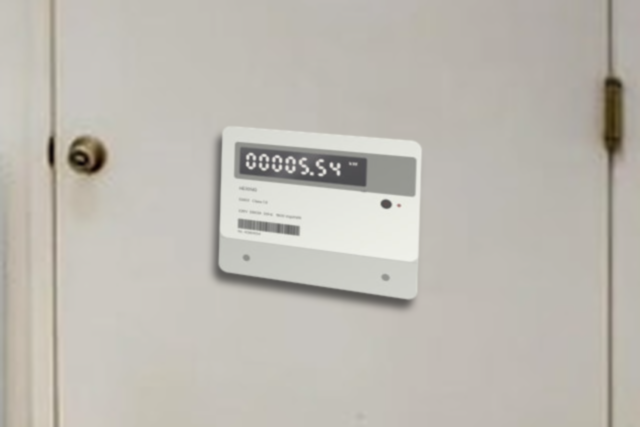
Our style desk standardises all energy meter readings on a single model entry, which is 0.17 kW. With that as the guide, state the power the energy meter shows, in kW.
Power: 5.54 kW
